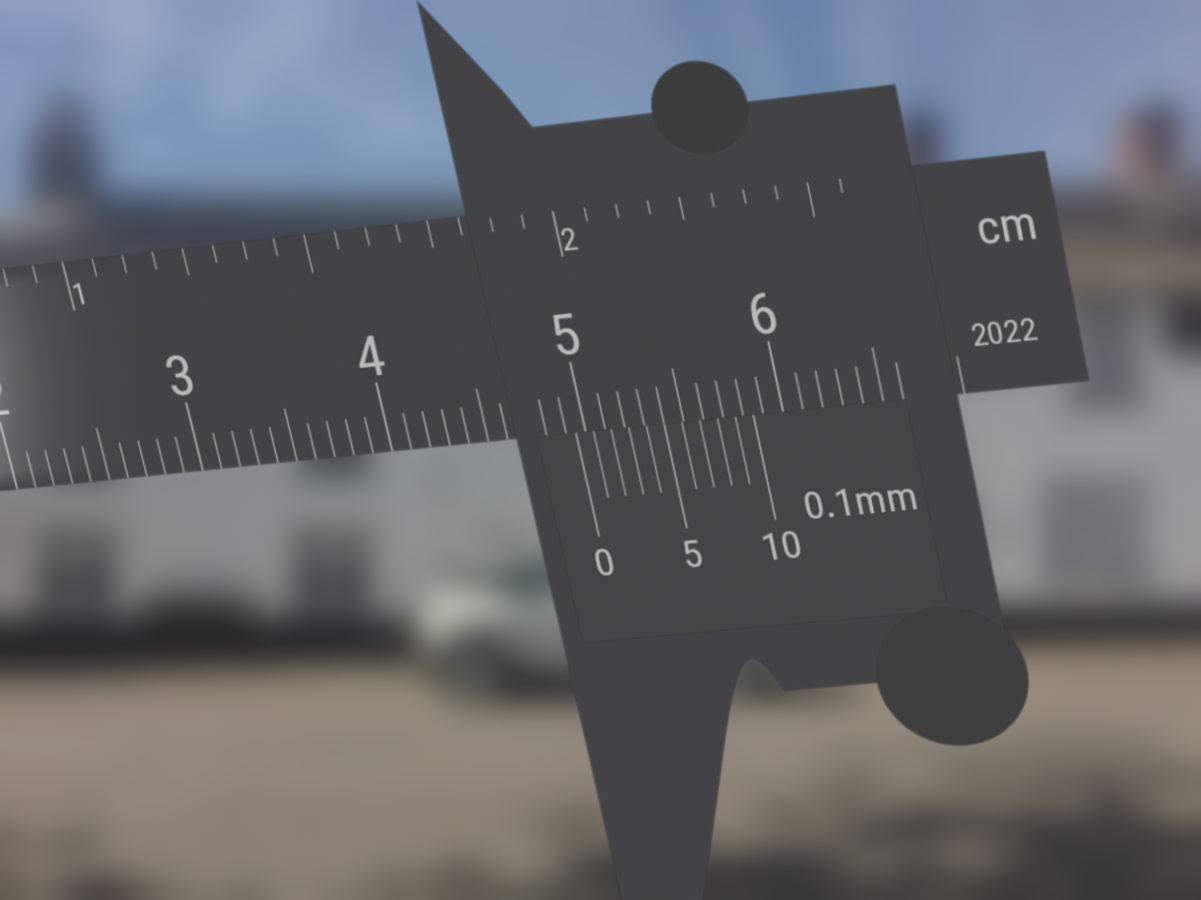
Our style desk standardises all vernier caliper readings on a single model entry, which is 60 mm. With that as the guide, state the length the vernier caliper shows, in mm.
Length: 49.5 mm
